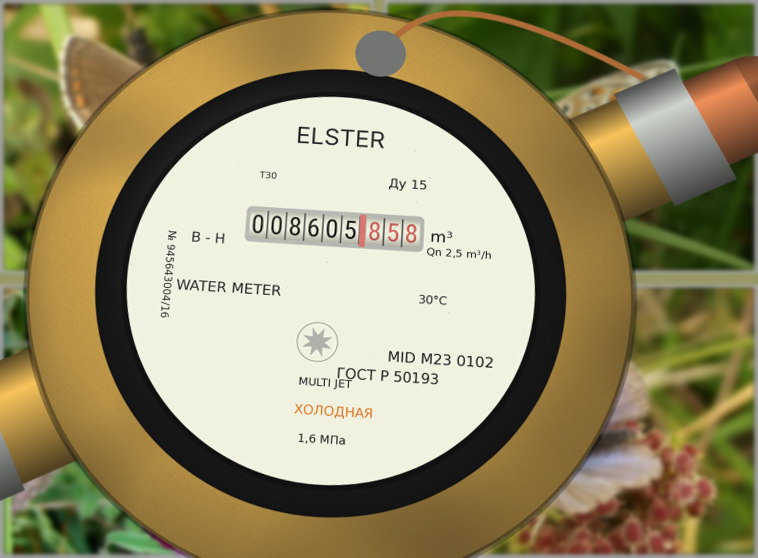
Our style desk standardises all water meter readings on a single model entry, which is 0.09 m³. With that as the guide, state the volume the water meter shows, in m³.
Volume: 8605.858 m³
